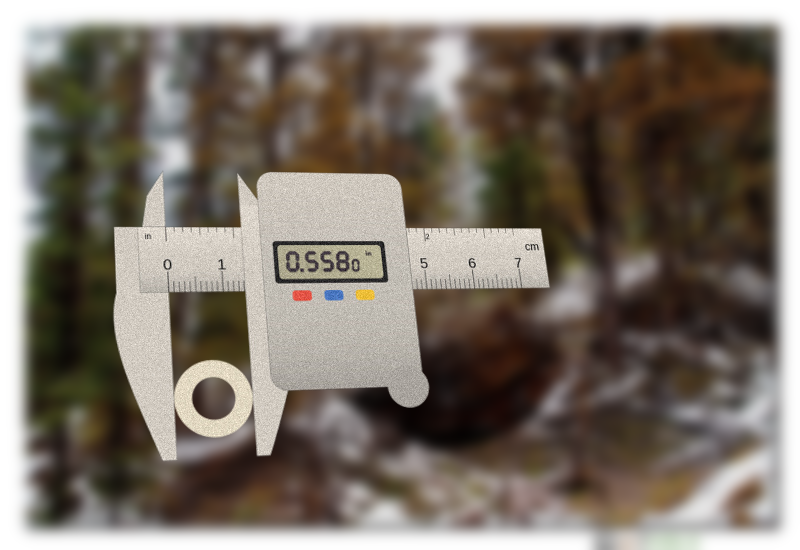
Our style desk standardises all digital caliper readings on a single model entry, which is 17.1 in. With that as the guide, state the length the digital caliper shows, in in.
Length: 0.5580 in
